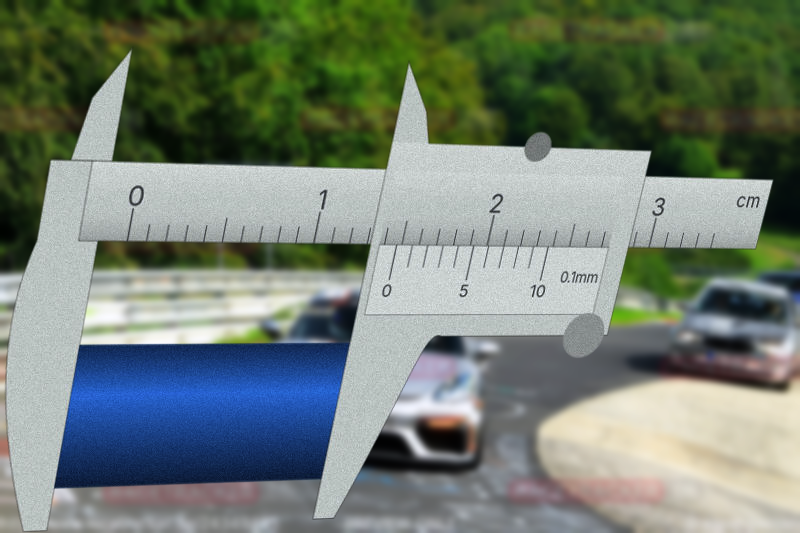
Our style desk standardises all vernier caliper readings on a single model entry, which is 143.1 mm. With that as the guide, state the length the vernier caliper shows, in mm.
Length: 14.7 mm
